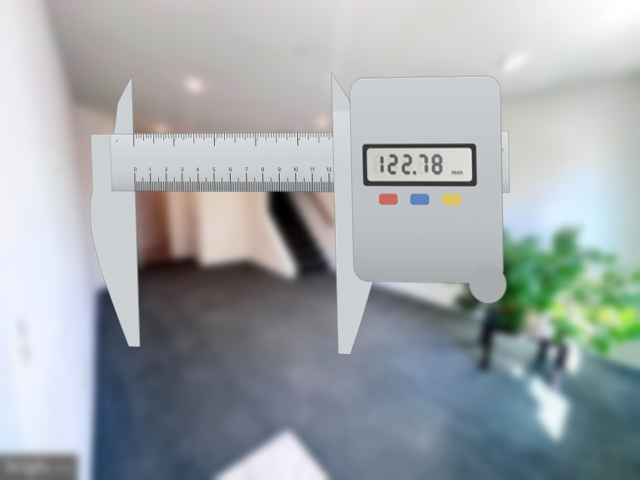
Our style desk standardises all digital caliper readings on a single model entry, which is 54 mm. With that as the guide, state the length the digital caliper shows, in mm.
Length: 122.78 mm
